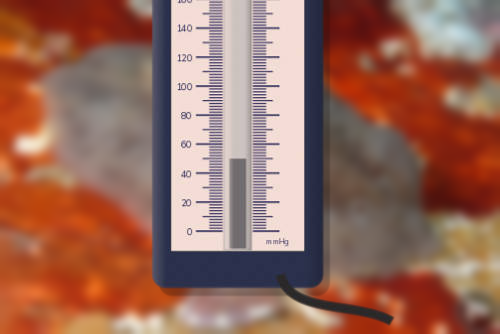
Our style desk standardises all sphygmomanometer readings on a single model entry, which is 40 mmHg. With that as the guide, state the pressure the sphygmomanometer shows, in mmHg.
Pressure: 50 mmHg
